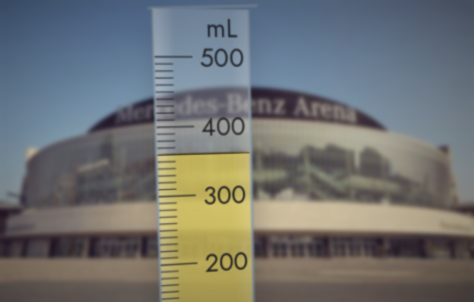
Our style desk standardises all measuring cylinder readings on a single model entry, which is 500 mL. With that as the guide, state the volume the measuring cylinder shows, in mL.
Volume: 360 mL
